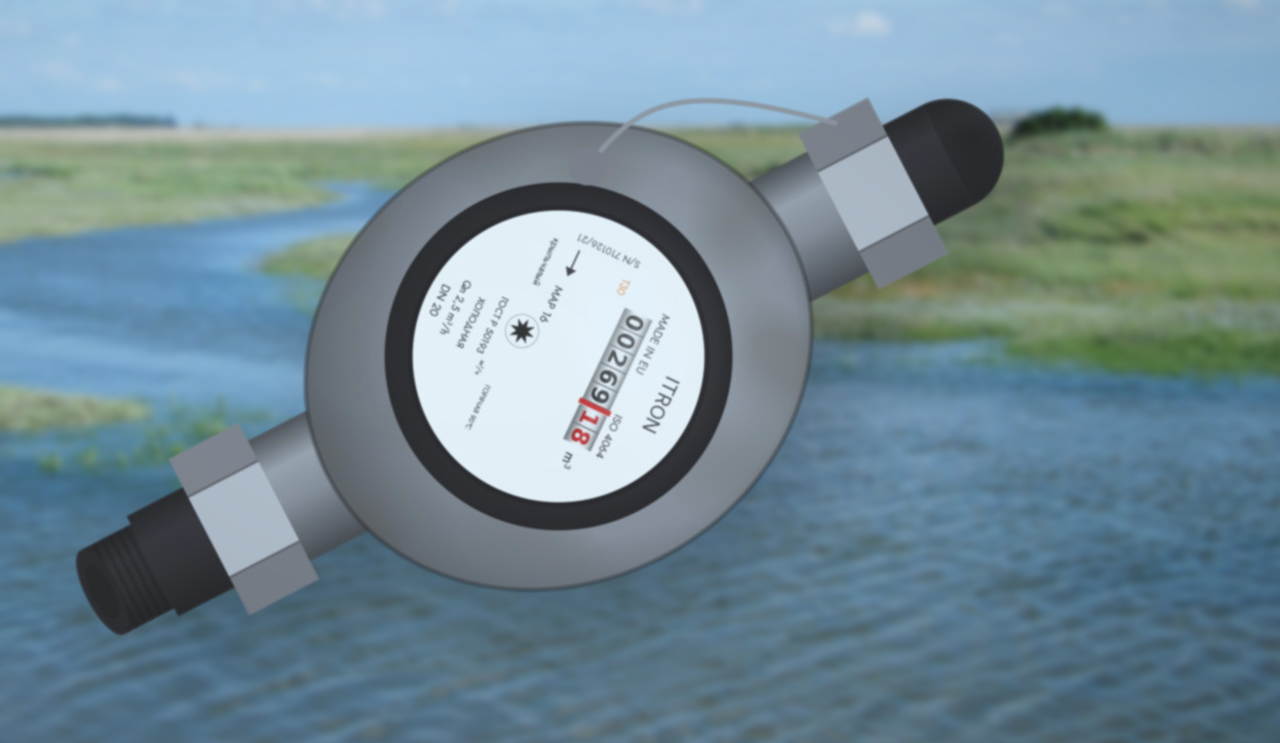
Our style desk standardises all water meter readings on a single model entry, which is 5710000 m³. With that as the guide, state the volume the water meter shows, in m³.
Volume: 269.18 m³
